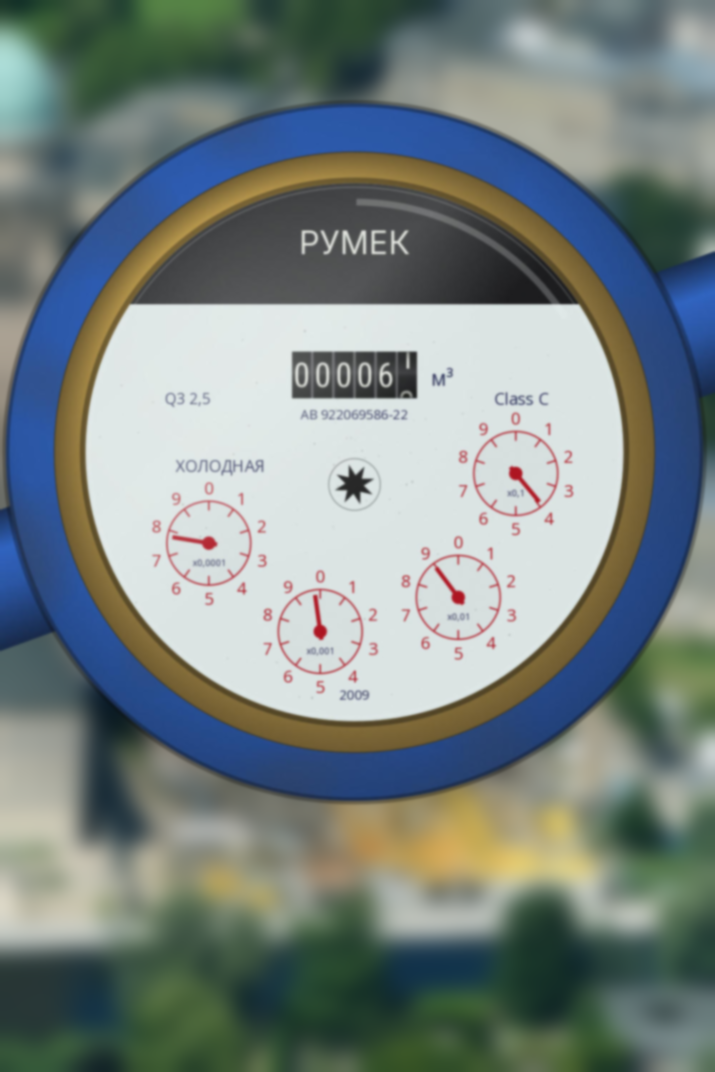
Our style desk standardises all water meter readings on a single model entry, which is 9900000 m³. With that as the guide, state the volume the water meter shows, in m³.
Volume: 61.3897 m³
